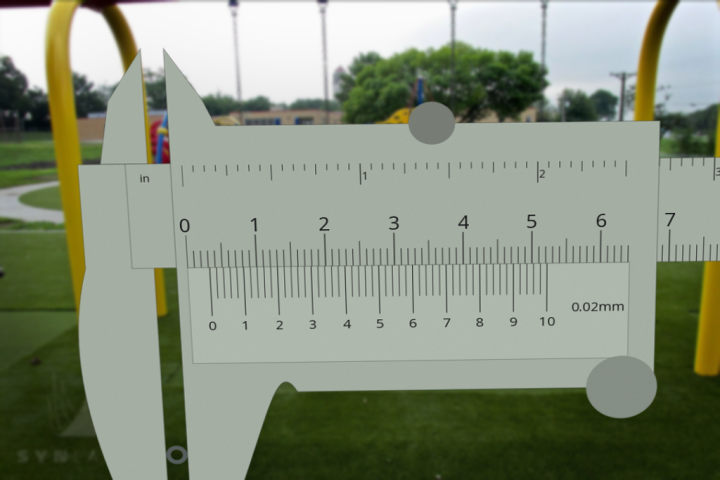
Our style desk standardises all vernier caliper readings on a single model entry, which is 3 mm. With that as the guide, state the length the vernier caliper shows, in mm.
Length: 3.2 mm
